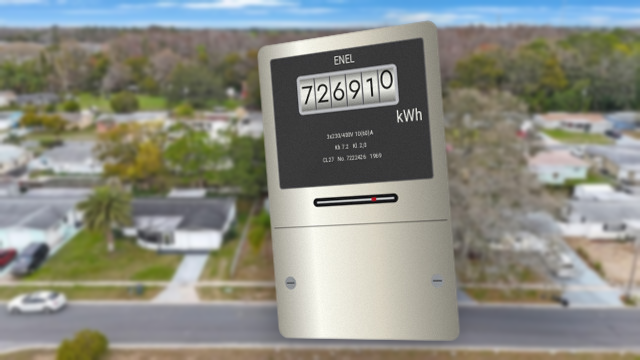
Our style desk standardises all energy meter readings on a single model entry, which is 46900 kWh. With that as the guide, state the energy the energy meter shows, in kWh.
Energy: 726910 kWh
